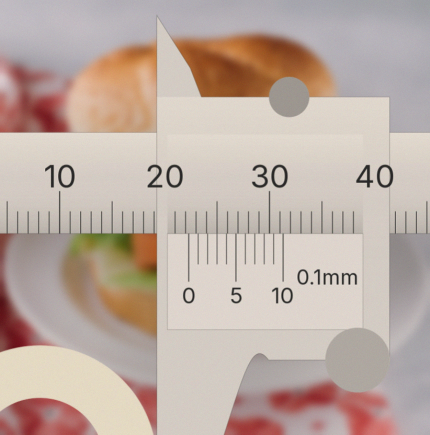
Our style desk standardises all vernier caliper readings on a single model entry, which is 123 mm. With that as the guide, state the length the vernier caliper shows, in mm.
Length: 22.3 mm
